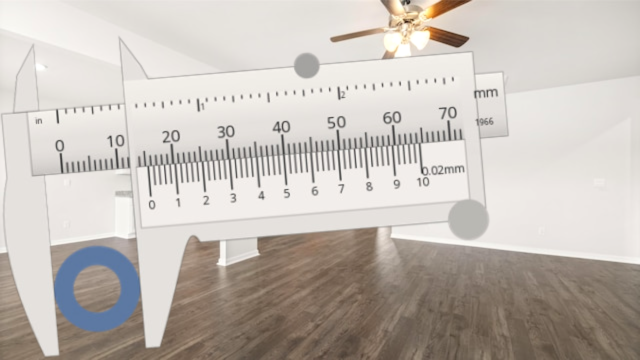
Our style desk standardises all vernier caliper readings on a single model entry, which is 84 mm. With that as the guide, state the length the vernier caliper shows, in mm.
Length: 15.5 mm
